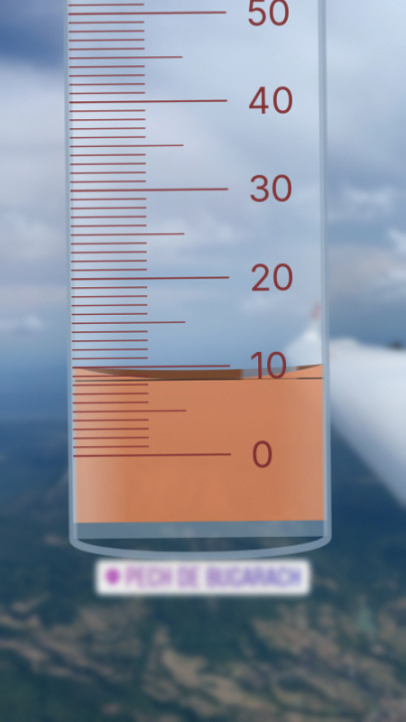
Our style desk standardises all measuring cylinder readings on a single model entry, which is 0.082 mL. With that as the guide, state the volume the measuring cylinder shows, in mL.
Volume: 8.5 mL
